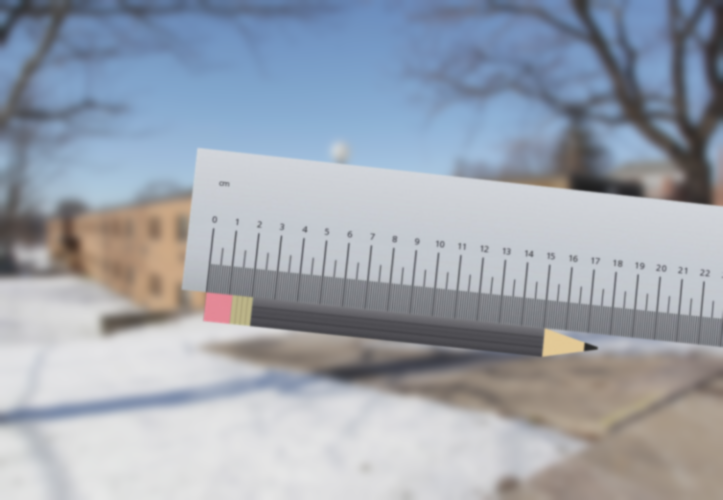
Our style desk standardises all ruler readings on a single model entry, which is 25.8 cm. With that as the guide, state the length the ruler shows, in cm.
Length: 17.5 cm
